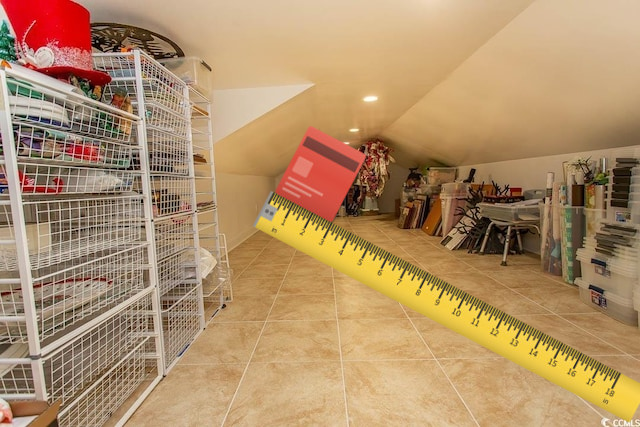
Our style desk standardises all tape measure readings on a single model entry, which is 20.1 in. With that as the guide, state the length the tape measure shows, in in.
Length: 3 in
